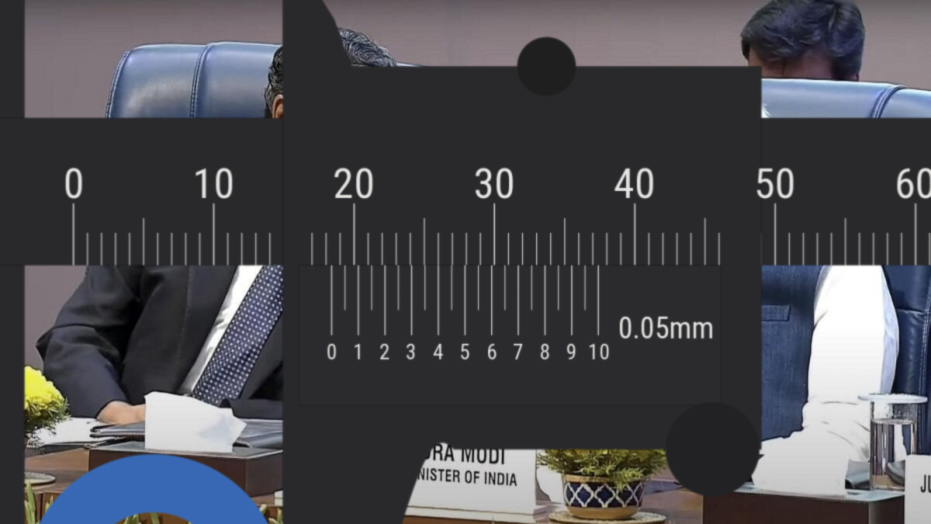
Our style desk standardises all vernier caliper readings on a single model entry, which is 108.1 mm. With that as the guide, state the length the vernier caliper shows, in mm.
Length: 18.4 mm
